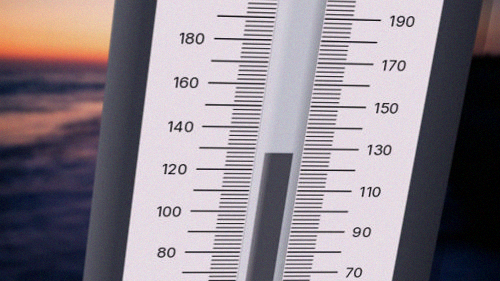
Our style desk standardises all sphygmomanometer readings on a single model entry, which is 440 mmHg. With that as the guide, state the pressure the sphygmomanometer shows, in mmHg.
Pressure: 128 mmHg
